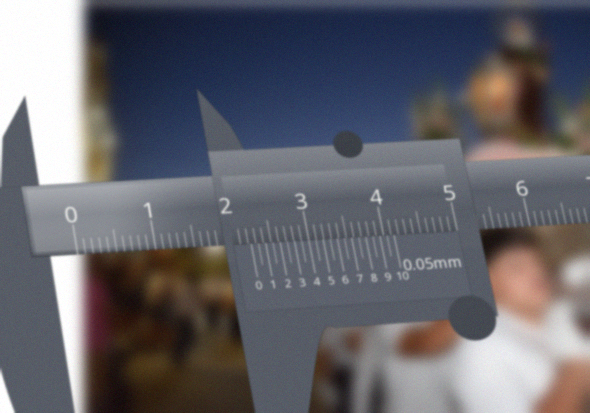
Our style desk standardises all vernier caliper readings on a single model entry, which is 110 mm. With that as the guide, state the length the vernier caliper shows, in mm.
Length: 22.4 mm
